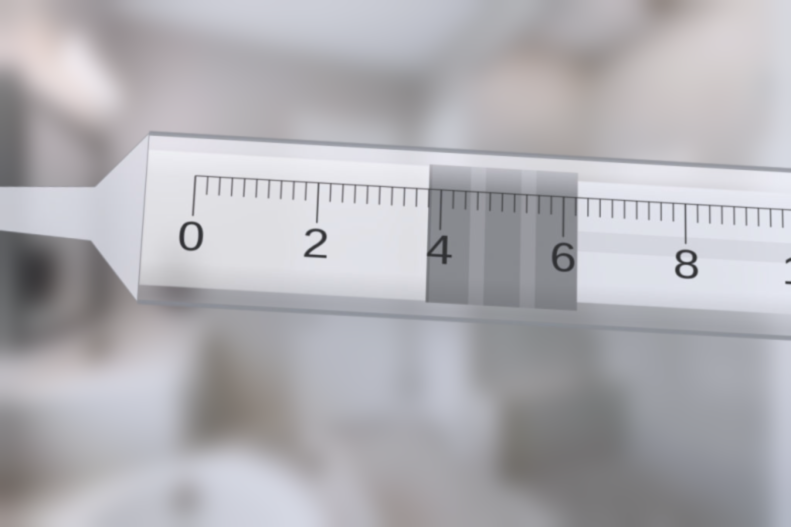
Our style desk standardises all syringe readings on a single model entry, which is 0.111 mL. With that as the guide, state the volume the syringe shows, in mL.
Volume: 3.8 mL
